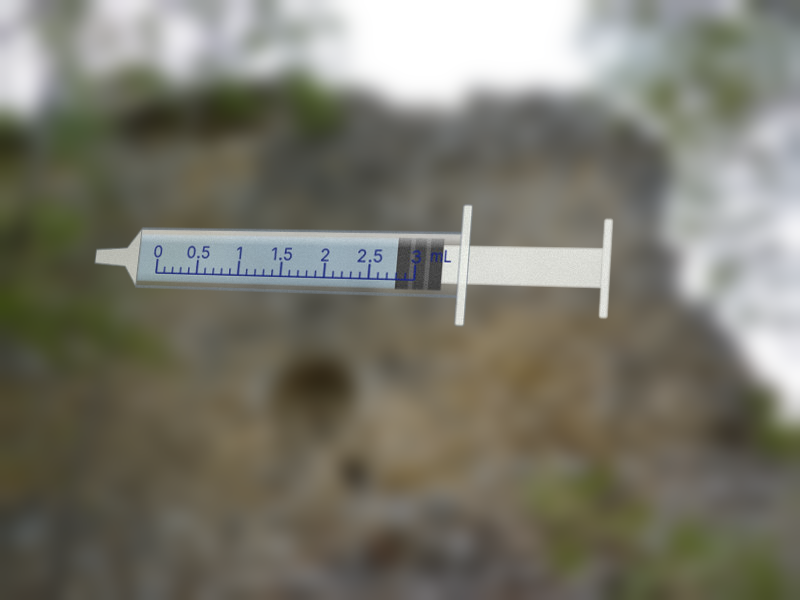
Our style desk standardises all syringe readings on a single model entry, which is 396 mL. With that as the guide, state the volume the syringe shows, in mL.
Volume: 2.8 mL
